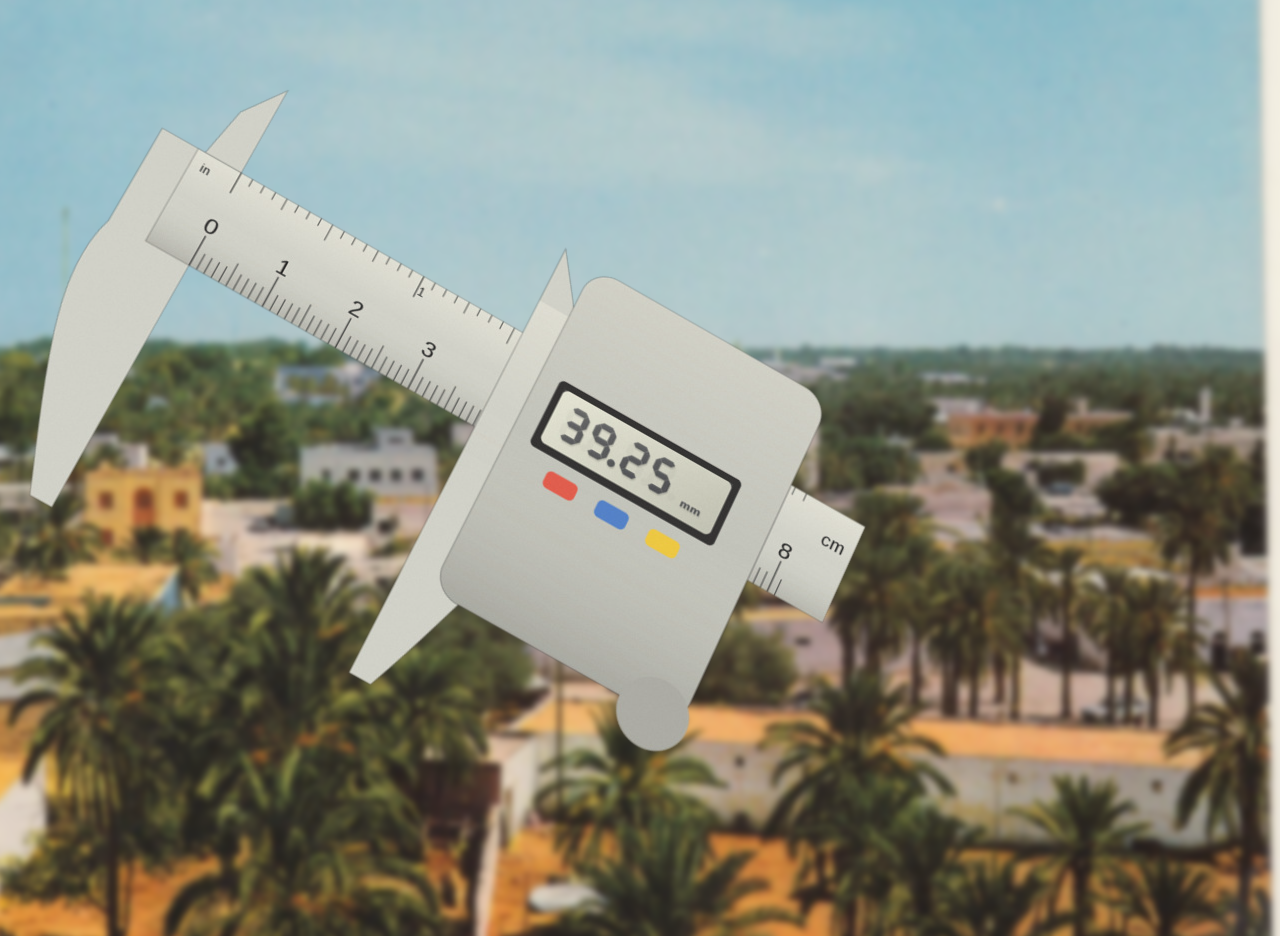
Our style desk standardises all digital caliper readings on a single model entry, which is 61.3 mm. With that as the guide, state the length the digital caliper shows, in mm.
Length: 39.25 mm
